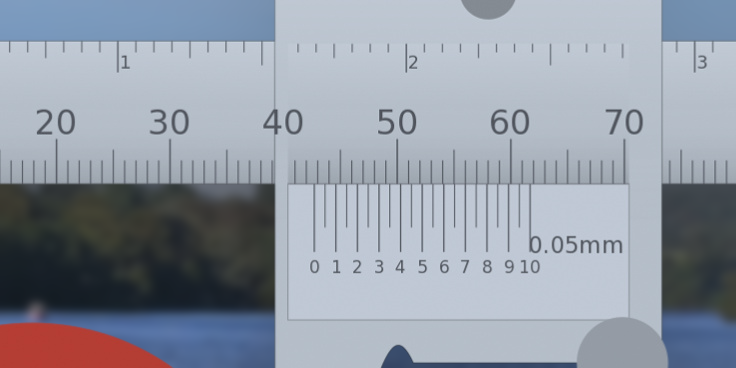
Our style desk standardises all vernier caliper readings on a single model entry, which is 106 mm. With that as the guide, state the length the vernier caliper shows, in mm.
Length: 42.7 mm
